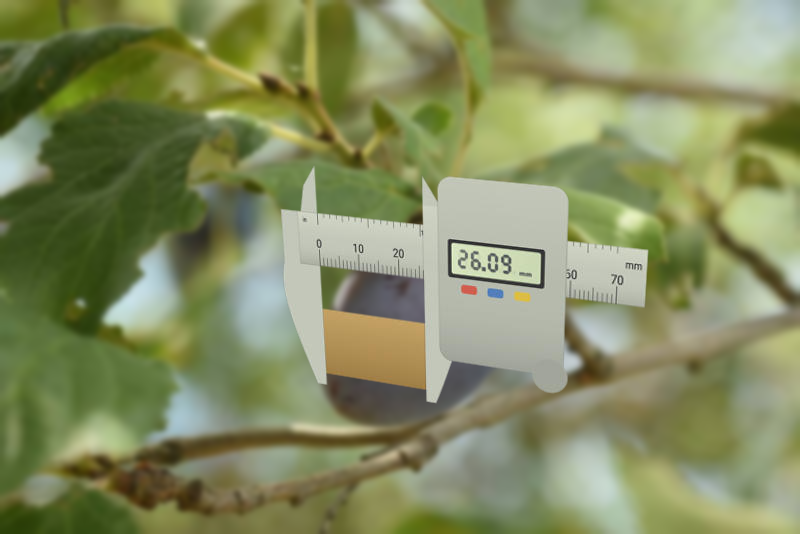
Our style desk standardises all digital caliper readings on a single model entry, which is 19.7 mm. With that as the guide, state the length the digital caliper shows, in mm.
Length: 26.09 mm
